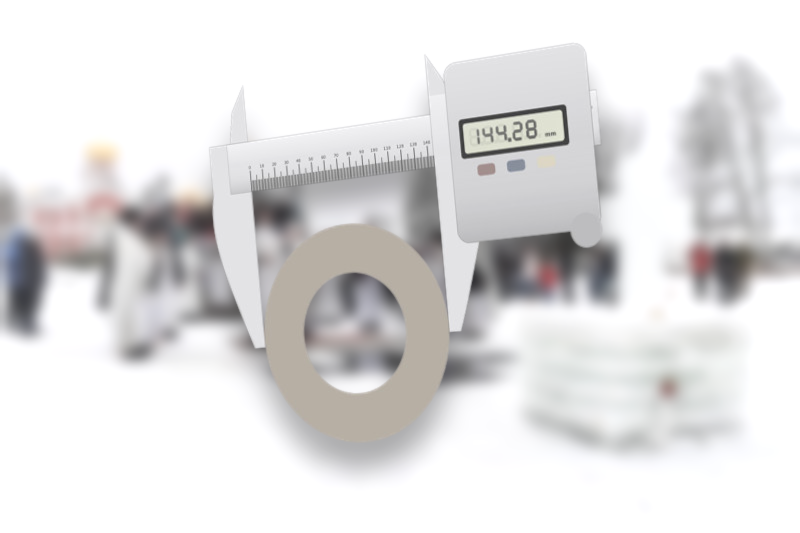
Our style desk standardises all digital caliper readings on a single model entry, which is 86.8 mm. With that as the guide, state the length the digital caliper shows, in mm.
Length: 144.28 mm
